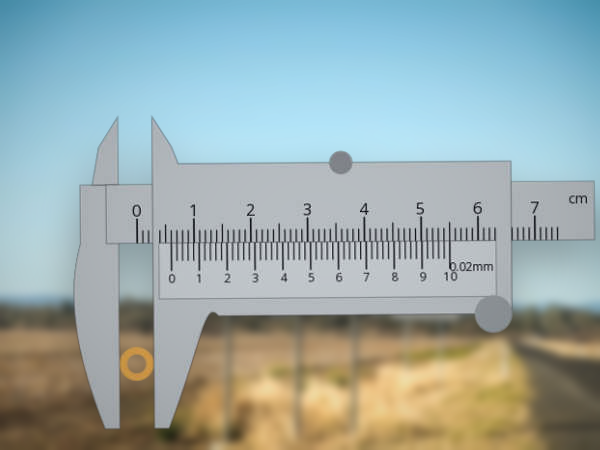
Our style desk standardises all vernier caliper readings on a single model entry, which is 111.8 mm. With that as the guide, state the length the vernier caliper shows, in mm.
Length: 6.0 mm
